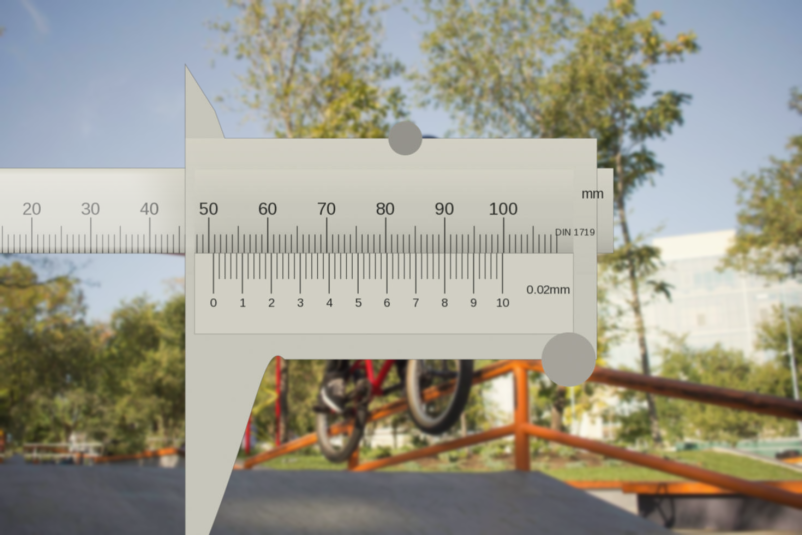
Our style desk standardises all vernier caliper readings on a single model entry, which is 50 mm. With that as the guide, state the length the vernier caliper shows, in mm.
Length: 50.8 mm
